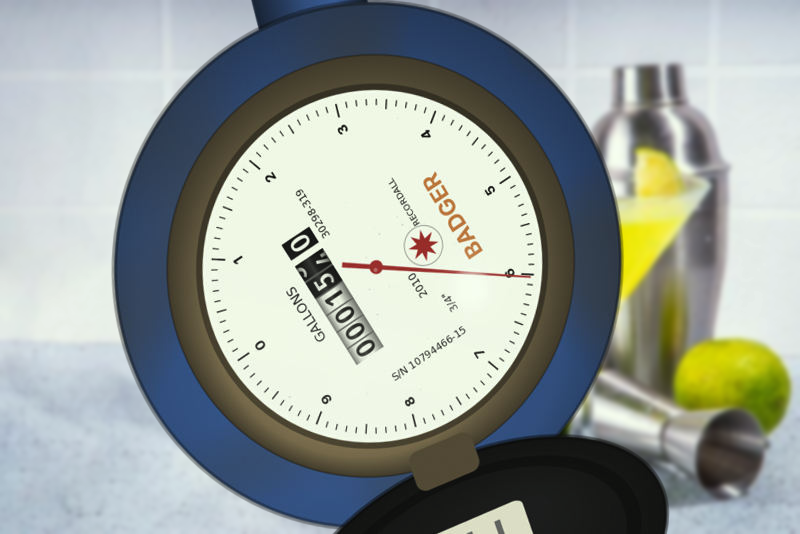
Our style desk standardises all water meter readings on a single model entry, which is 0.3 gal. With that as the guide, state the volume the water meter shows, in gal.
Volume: 1536.0 gal
